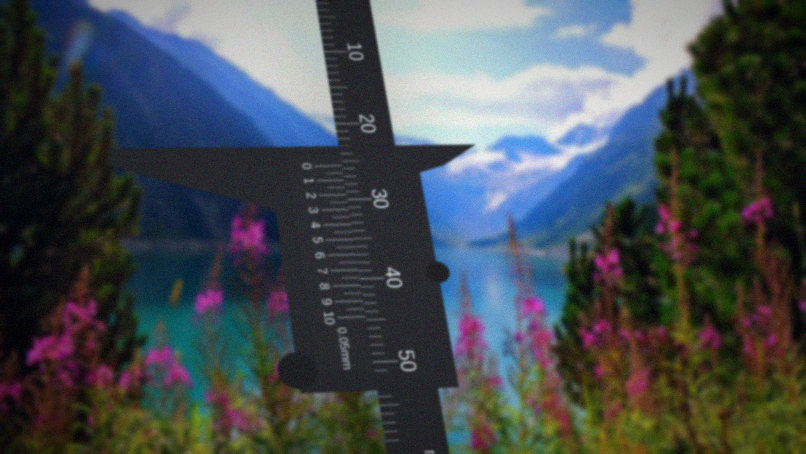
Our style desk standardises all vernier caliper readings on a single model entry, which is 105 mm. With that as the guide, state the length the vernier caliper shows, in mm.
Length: 25.6 mm
